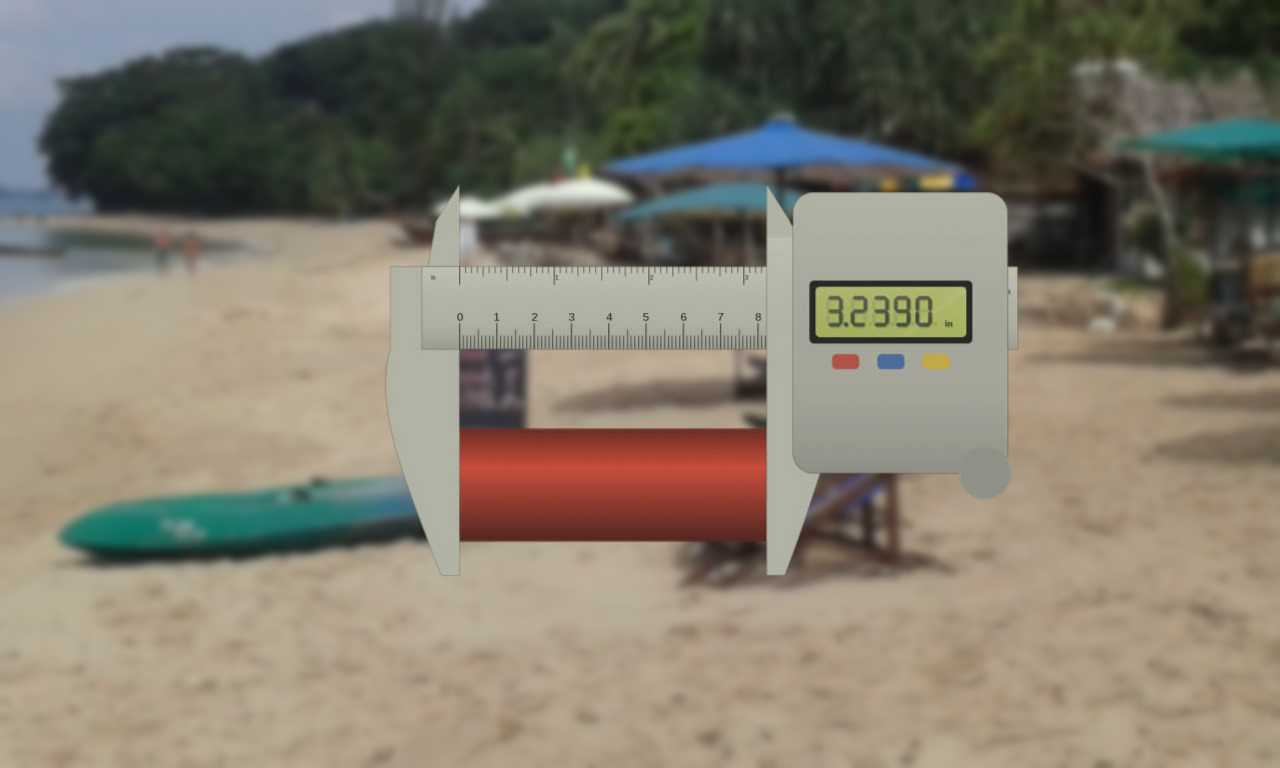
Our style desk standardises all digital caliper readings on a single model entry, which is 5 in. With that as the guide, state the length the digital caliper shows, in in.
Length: 3.2390 in
